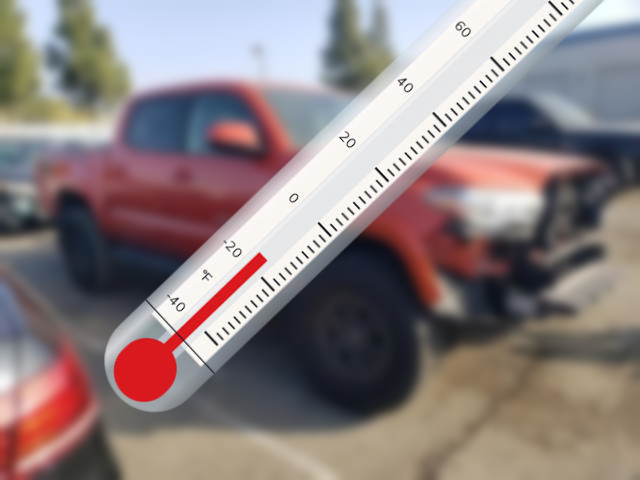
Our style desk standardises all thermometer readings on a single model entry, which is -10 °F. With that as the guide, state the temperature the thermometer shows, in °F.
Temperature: -16 °F
